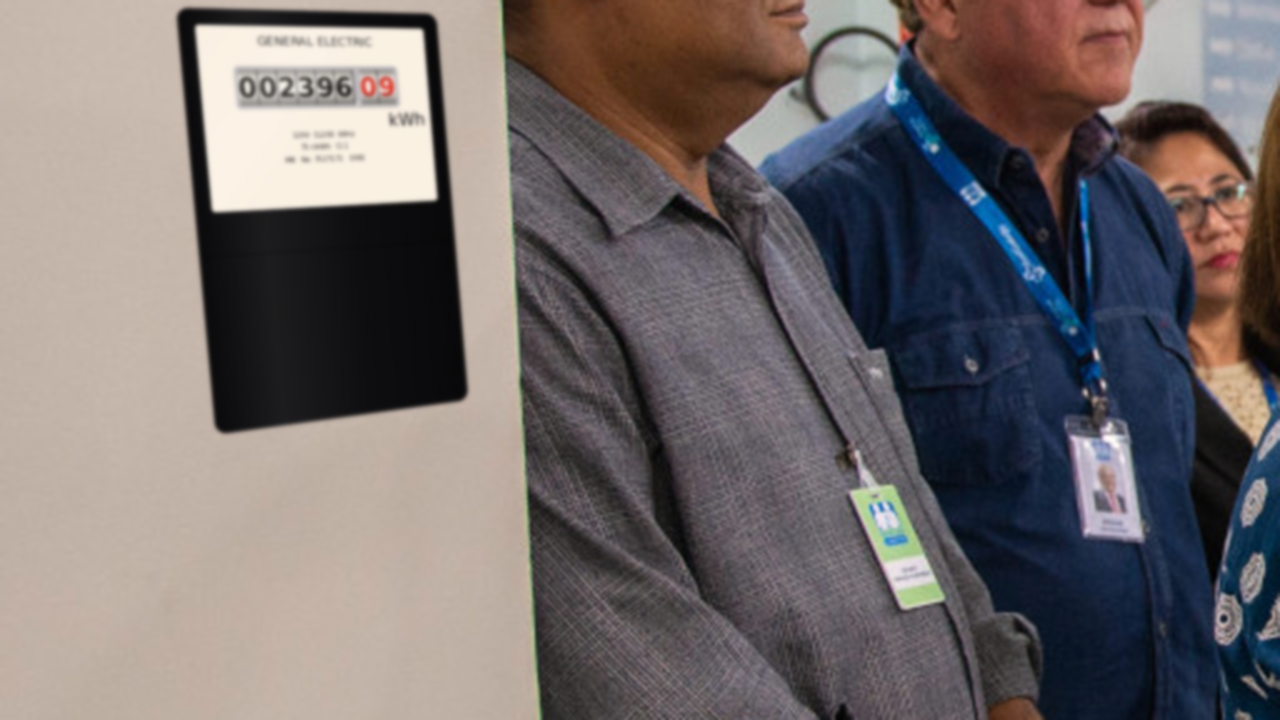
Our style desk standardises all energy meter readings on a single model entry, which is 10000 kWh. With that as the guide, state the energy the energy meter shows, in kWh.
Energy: 2396.09 kWh
